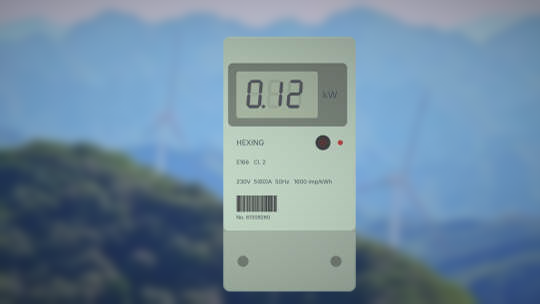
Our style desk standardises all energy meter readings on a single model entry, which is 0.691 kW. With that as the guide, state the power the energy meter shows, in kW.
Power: 0.12 kW
